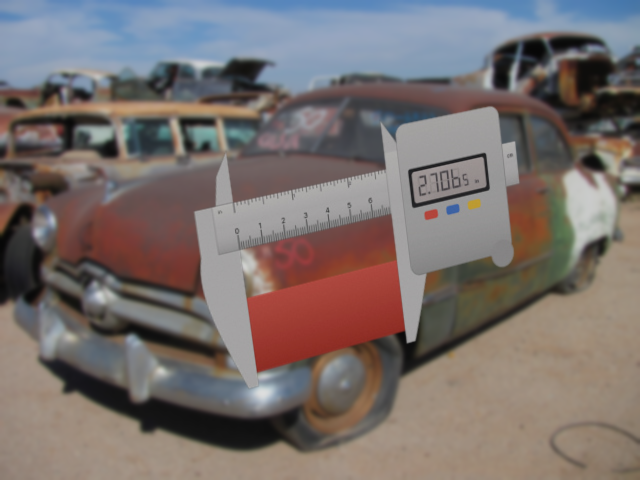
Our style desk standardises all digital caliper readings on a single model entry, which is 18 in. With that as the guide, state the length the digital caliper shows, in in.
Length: 2.7065 in
